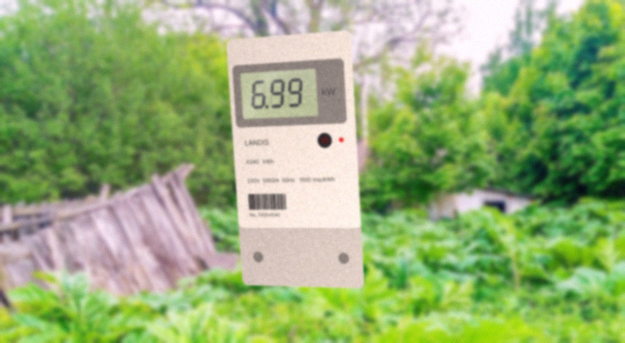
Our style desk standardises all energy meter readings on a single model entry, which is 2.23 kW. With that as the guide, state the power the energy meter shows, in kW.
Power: 6.99 kW
